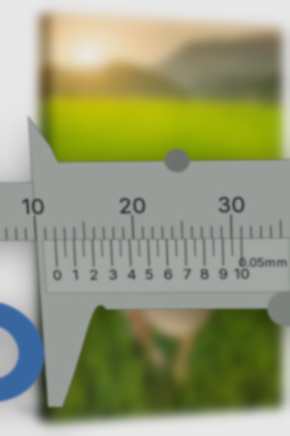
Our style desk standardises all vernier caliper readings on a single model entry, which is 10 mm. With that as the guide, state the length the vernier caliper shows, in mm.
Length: 12.0 mm
